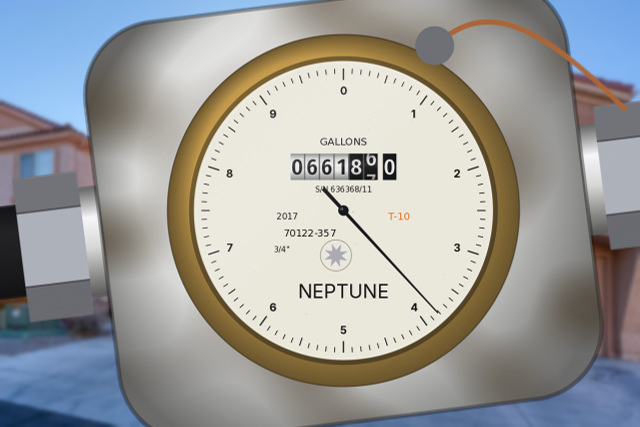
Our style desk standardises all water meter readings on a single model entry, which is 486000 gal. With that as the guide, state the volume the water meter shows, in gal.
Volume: 661863.8 gal
